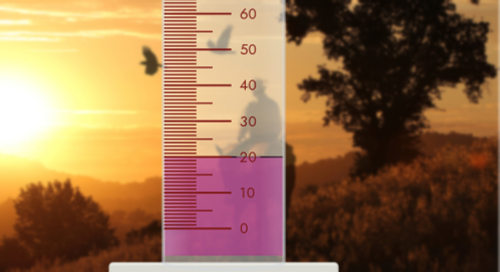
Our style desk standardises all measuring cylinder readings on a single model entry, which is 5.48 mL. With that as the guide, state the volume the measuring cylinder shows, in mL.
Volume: 20 mL
